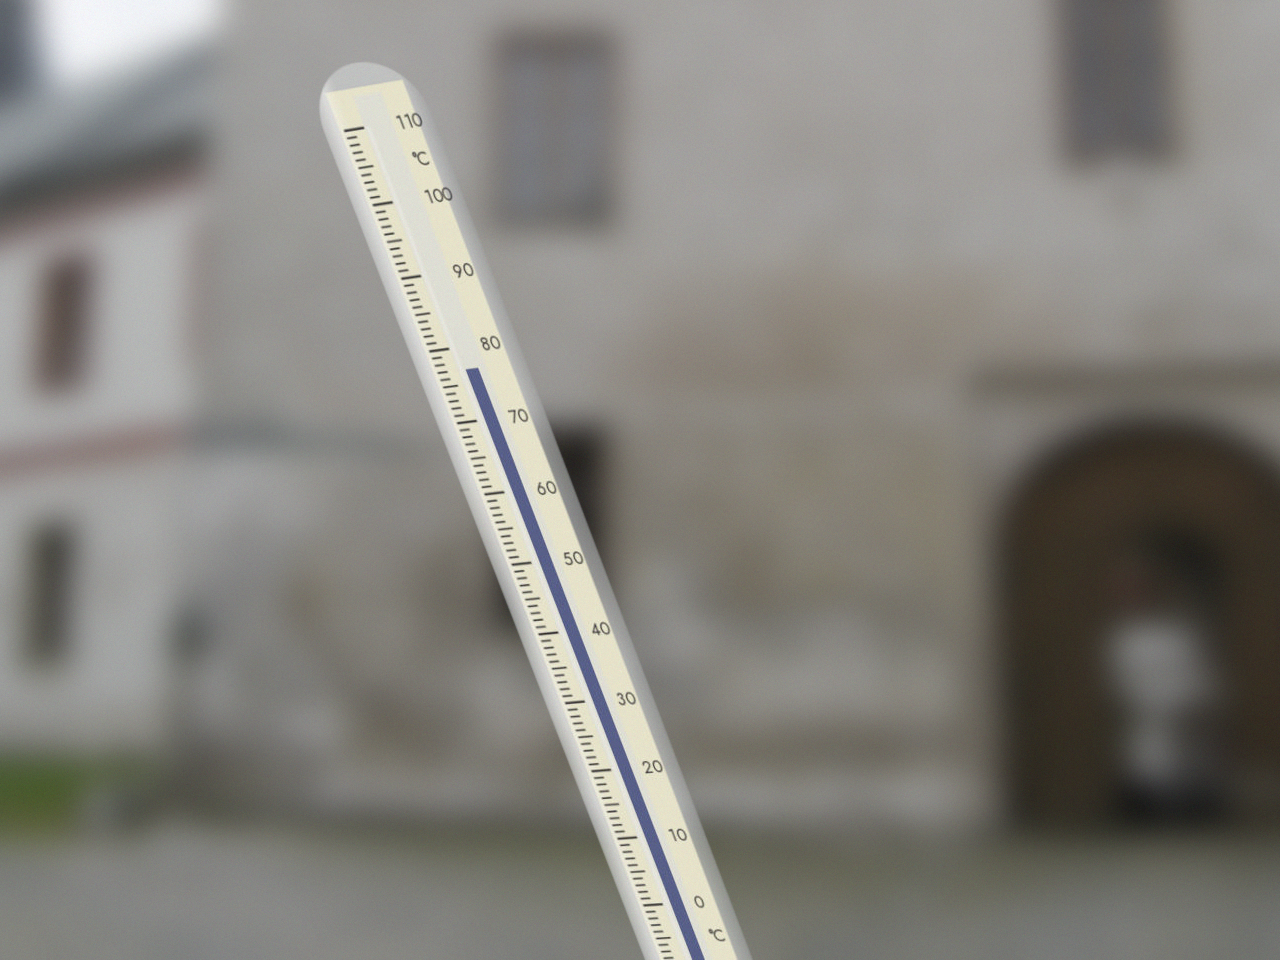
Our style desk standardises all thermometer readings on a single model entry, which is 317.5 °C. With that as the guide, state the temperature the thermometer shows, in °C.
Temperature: 77 °C
